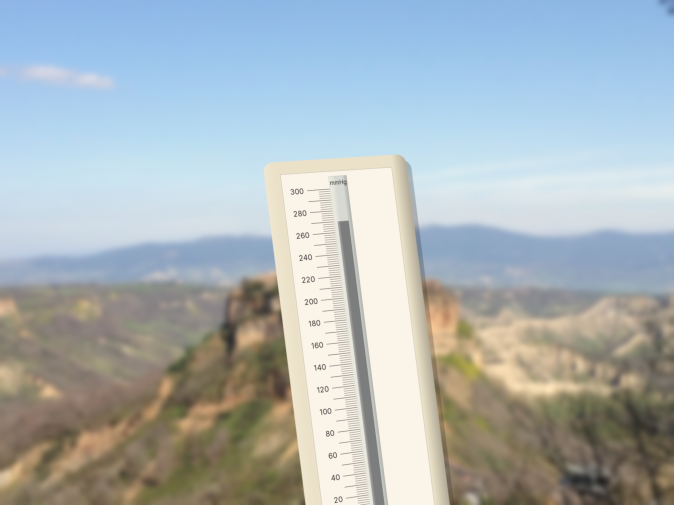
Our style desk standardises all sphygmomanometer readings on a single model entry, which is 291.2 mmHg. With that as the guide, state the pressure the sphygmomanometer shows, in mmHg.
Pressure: 270 mmHg
